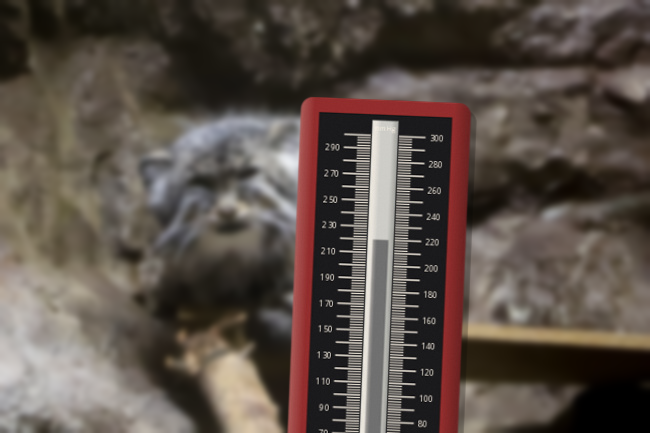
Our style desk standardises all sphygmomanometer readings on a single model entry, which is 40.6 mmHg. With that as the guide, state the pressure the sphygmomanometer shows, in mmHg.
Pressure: 220 mmHg
